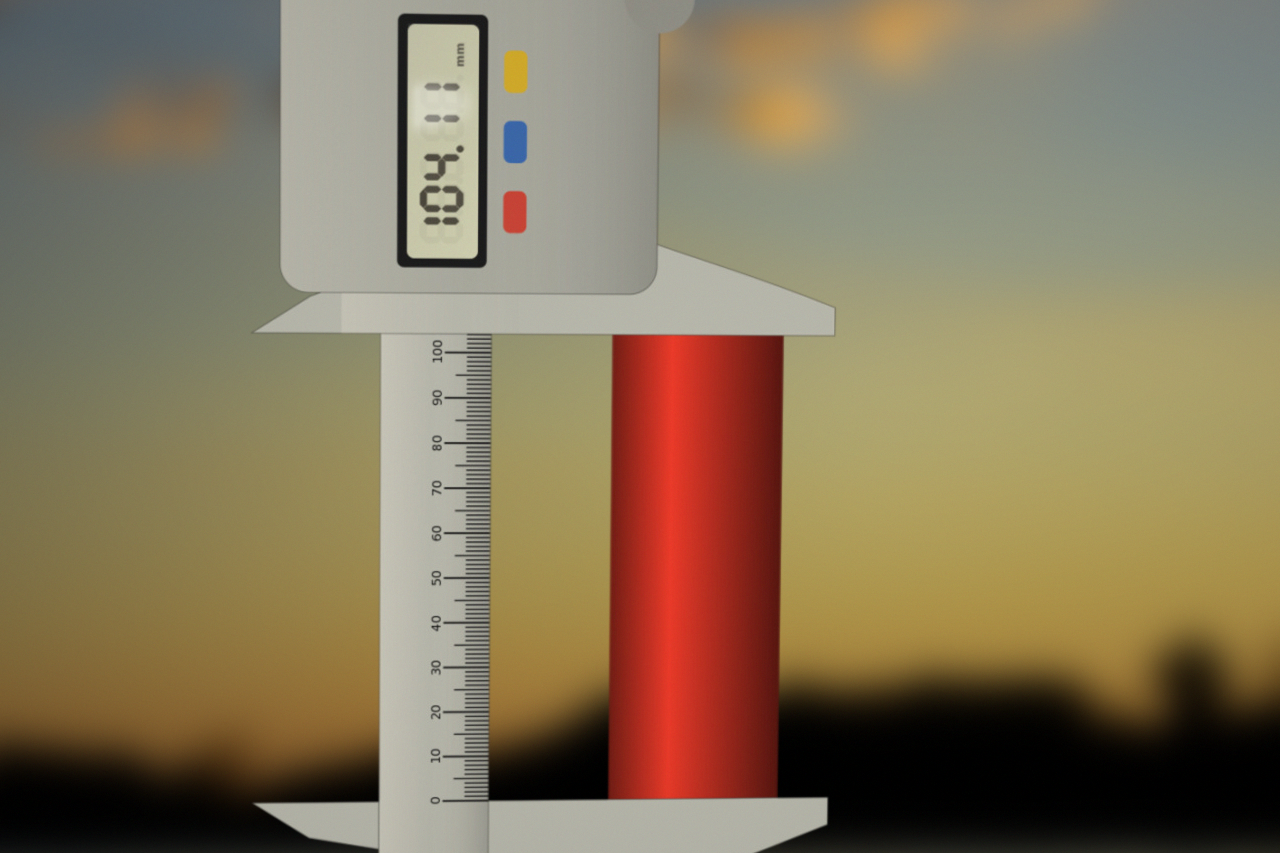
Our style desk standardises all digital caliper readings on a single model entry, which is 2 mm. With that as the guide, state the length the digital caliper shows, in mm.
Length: 104.11 mm
